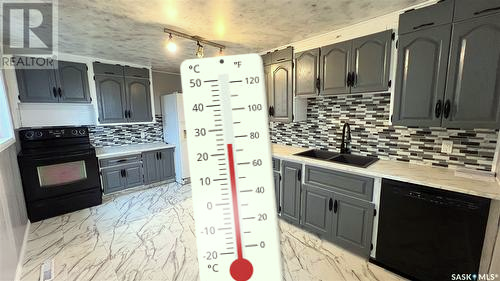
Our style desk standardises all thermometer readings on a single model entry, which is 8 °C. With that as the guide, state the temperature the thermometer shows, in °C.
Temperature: 24 °C
